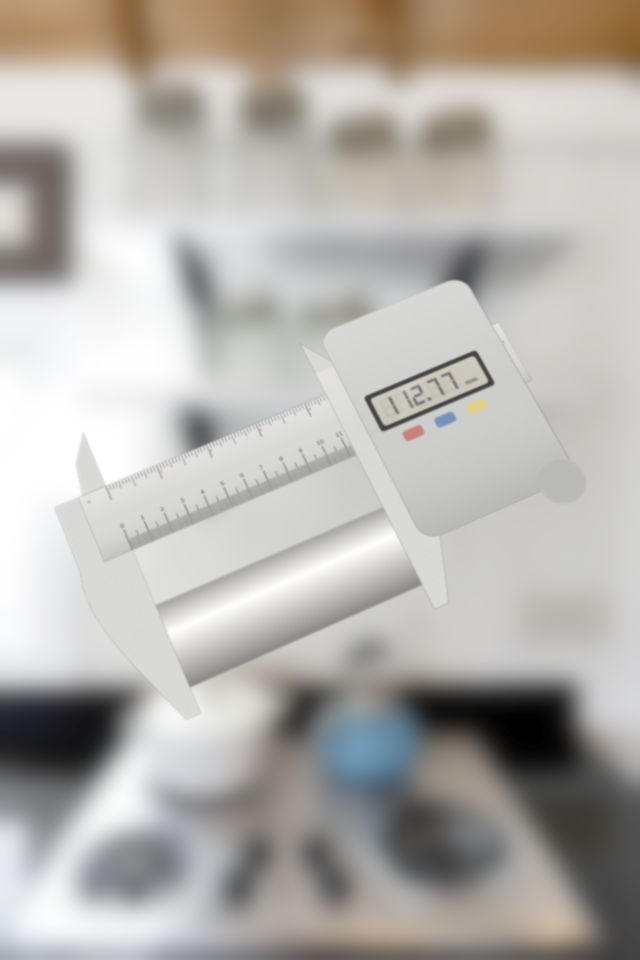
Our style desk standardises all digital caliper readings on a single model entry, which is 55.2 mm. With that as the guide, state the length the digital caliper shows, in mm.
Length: 112.77 mm
